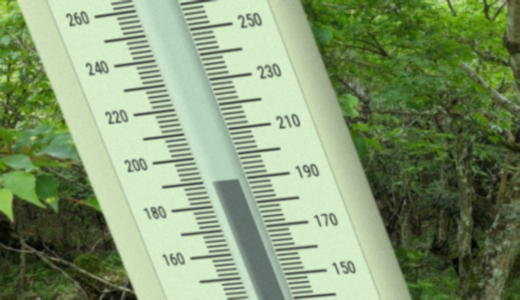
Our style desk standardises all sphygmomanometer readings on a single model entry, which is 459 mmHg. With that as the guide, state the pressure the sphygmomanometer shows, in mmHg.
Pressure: 190 mmHg
